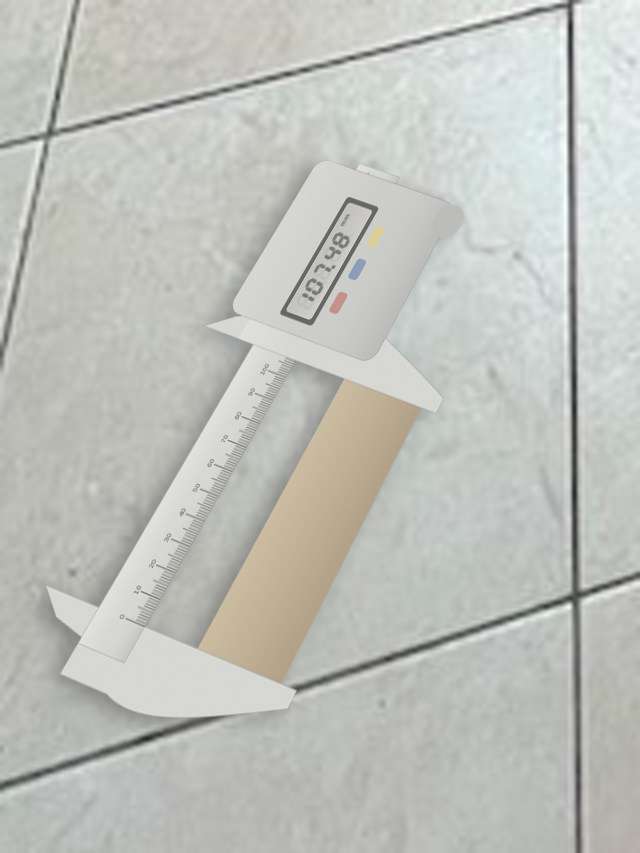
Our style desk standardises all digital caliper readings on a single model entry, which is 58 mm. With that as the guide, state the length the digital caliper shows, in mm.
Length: 107.48 mm
